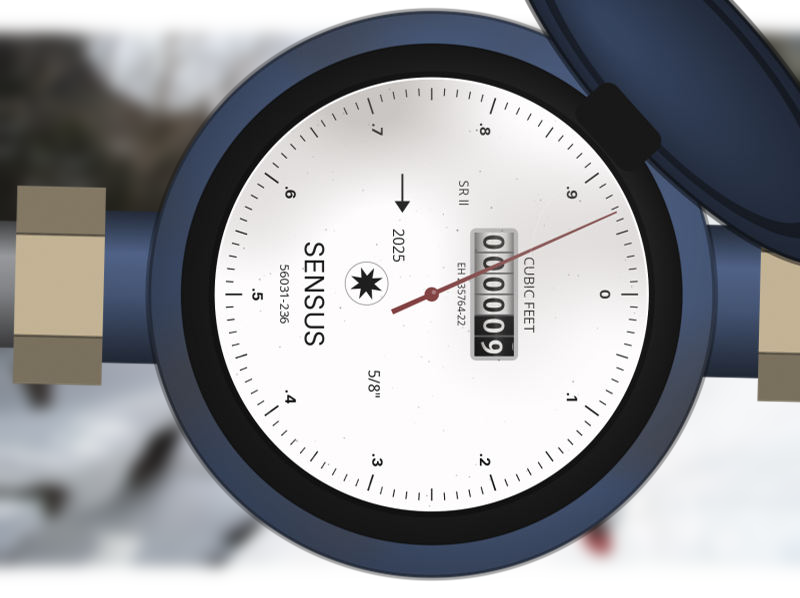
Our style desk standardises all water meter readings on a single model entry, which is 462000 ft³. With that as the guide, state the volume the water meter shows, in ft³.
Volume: 8.93 ft³
